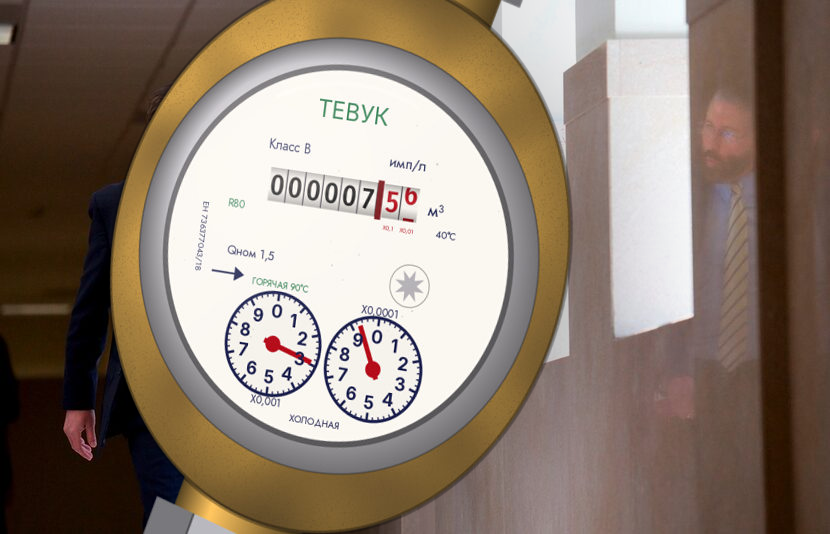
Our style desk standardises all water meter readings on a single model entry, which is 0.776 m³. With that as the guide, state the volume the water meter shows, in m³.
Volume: 7.5629 m³
